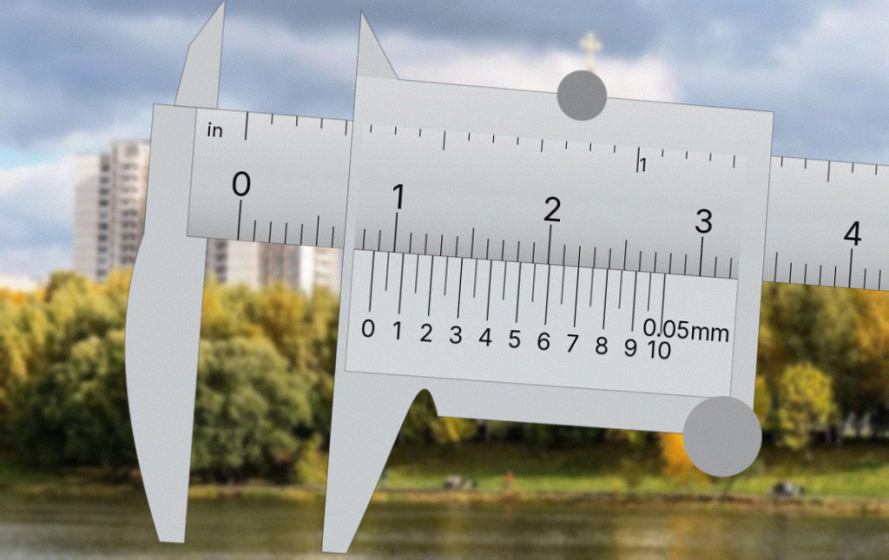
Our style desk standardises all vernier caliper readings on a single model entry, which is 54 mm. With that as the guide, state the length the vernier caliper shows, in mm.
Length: 8.7 mm
